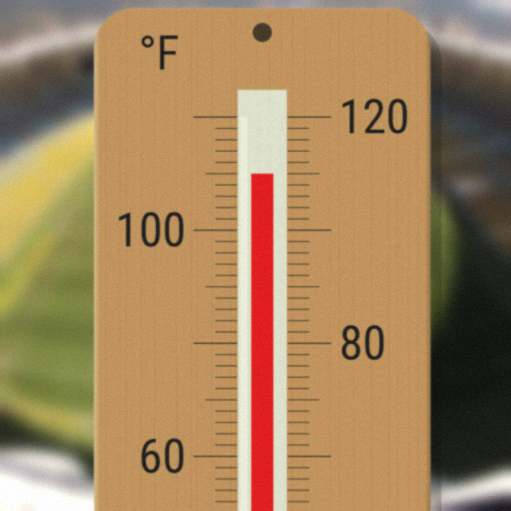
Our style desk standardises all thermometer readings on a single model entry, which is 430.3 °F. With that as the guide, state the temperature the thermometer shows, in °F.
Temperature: 110 °F
